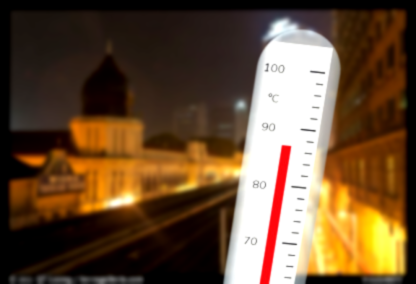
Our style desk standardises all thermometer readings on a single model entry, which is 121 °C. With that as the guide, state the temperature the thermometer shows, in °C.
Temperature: 87 °C
